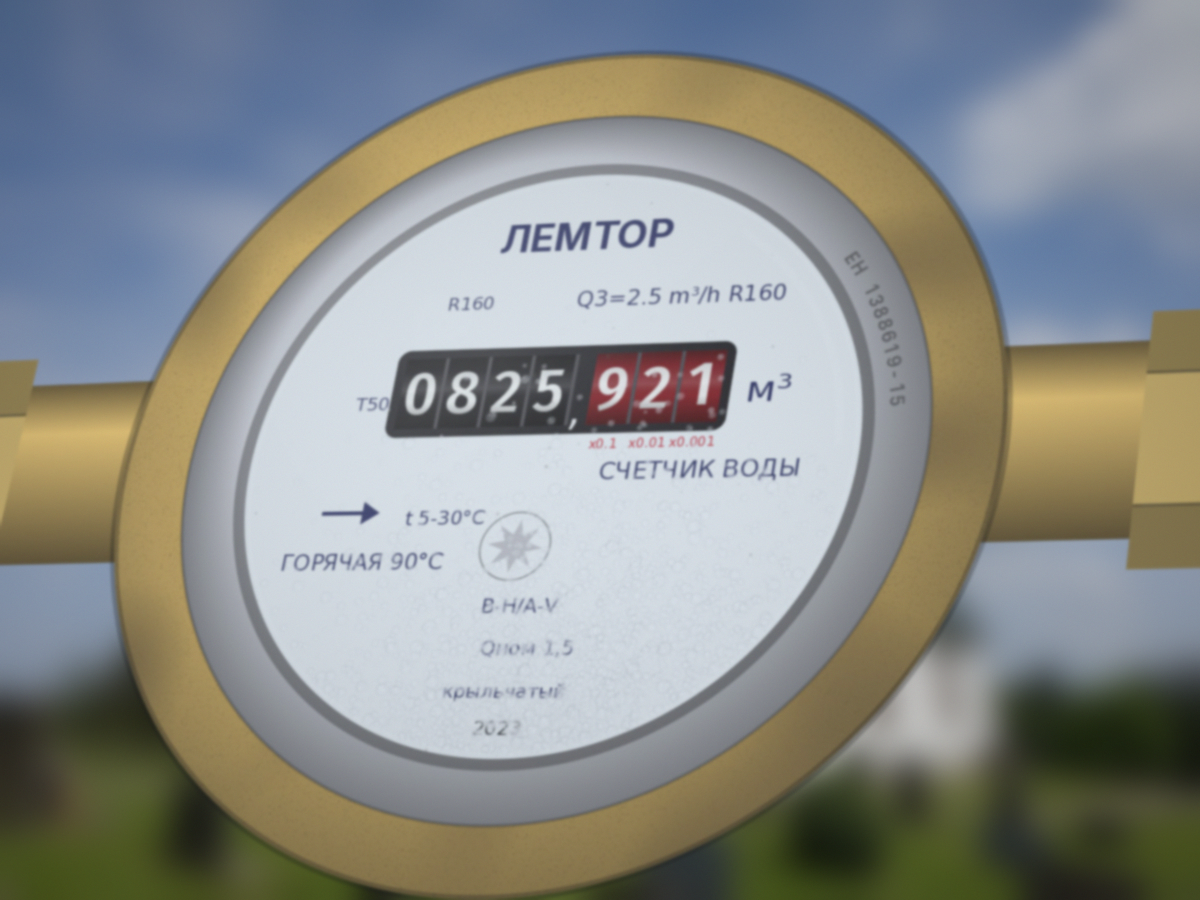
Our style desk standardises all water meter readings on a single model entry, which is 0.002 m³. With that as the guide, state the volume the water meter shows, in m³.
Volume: 825.921 m³
